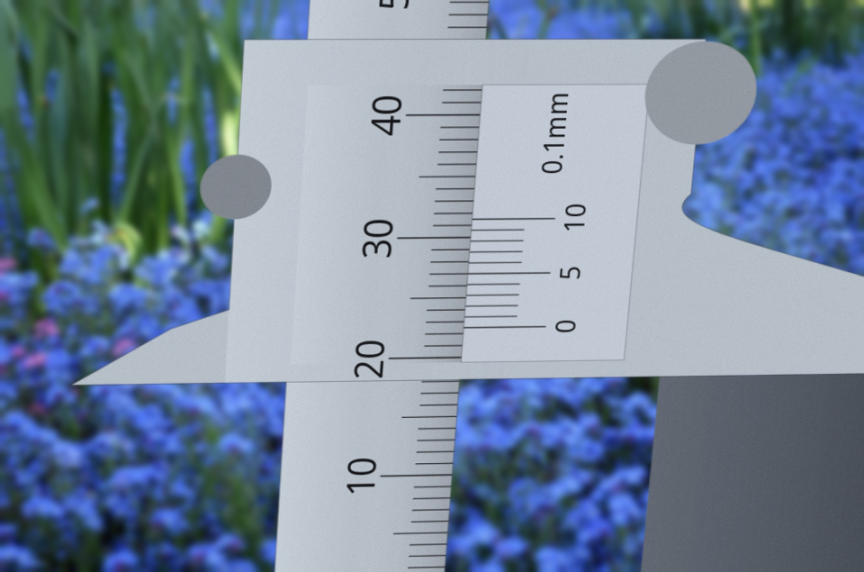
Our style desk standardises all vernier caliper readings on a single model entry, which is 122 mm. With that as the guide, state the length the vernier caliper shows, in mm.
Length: 22.5 mm
